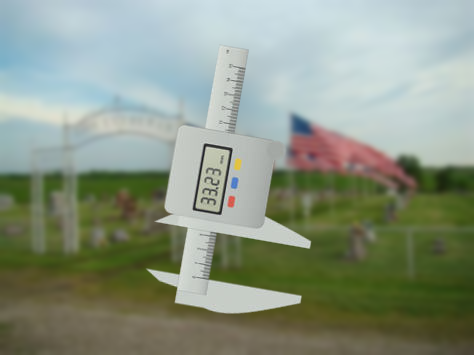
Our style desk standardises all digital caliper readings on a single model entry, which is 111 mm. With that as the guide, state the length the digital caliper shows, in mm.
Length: 33.23 mm
